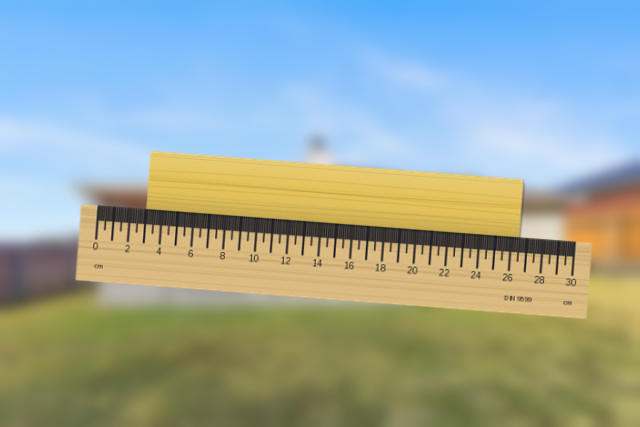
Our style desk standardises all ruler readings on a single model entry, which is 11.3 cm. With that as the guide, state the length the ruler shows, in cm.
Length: 23.5 cm
